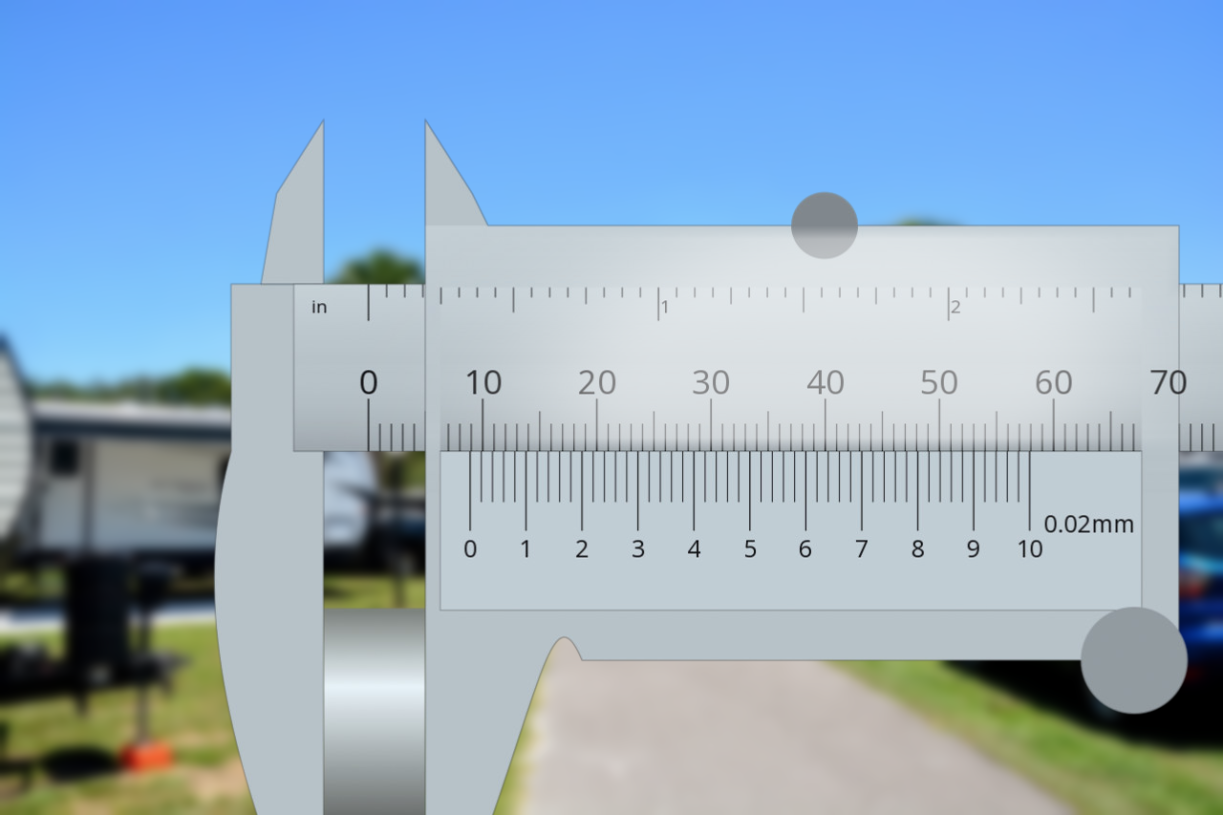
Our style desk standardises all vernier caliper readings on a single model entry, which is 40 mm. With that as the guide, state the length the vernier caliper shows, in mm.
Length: 8.9 mm
